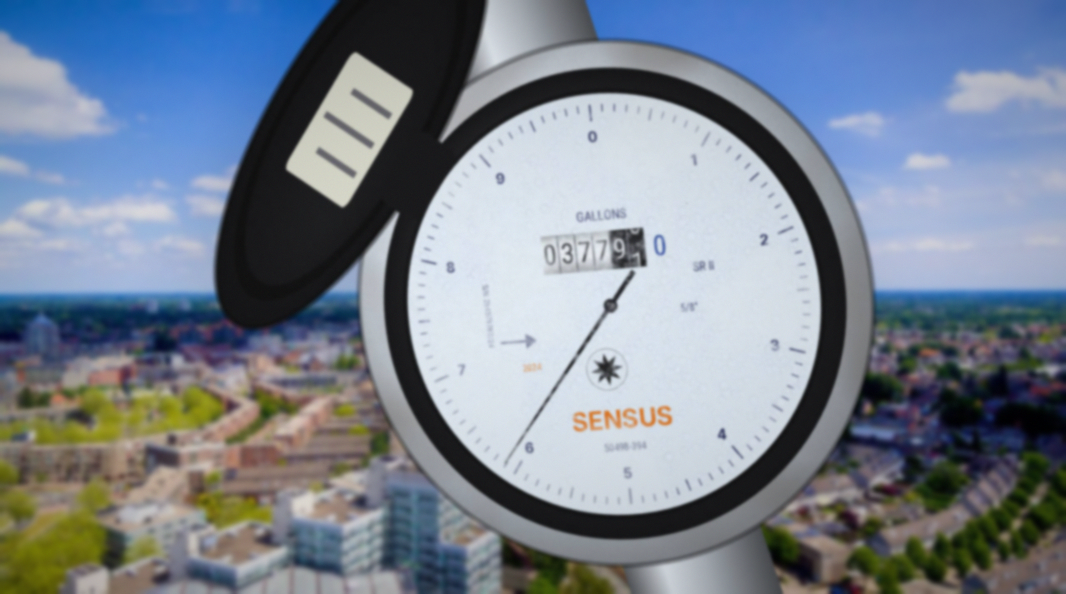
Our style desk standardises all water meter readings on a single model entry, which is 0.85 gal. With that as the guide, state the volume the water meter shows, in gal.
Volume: 377906.1 gal
